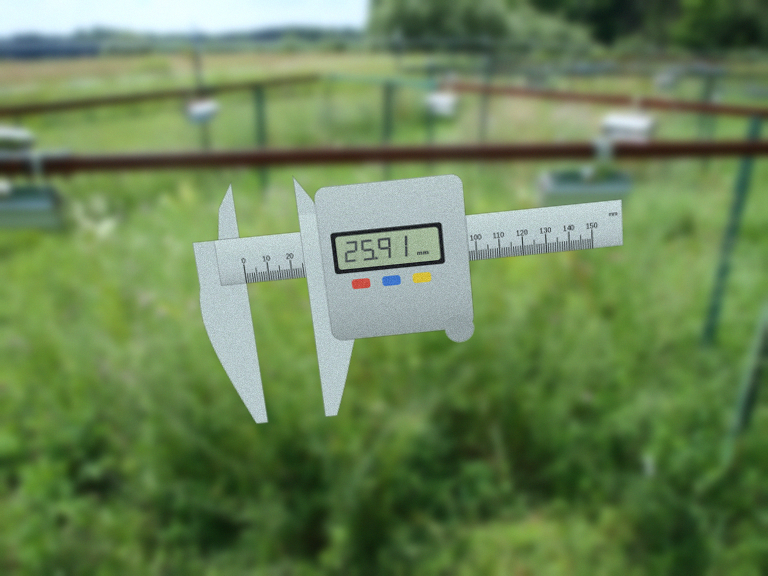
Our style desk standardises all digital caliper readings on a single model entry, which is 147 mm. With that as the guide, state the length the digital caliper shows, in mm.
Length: 25.91 mm
